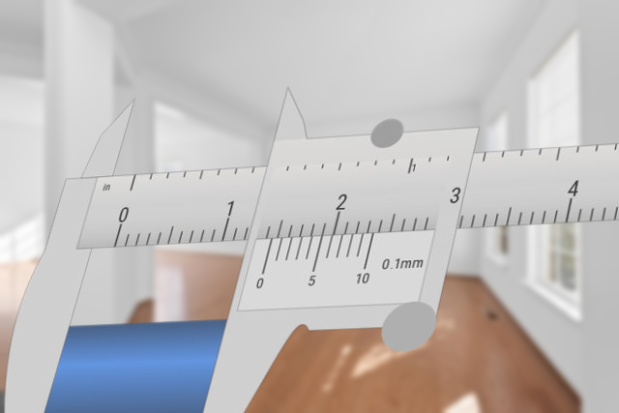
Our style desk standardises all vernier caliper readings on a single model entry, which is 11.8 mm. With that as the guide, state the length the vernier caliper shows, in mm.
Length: 14.5 mm
